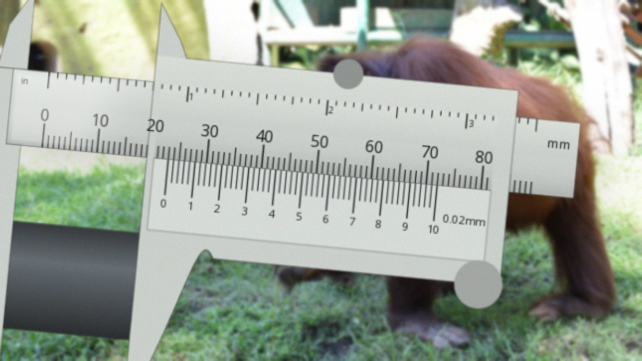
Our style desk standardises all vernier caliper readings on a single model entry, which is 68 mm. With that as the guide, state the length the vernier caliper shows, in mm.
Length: 23.0 mm
